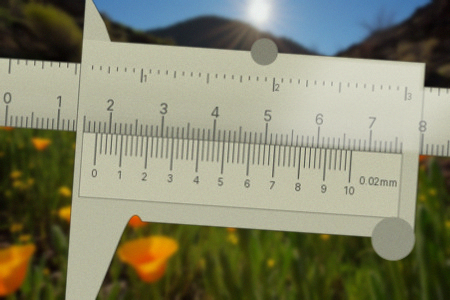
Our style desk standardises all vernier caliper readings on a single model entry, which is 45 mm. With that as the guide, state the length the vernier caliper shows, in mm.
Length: 17.5 mm
